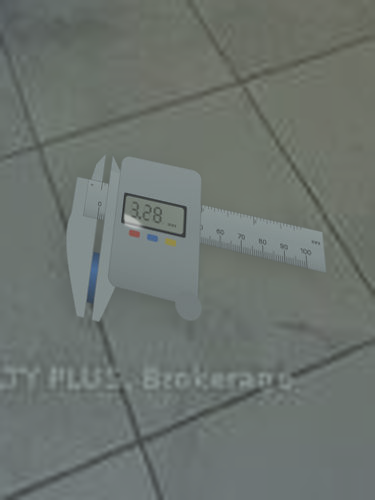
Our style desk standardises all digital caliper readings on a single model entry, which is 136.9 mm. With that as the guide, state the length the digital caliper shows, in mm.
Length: 3.28 mm
